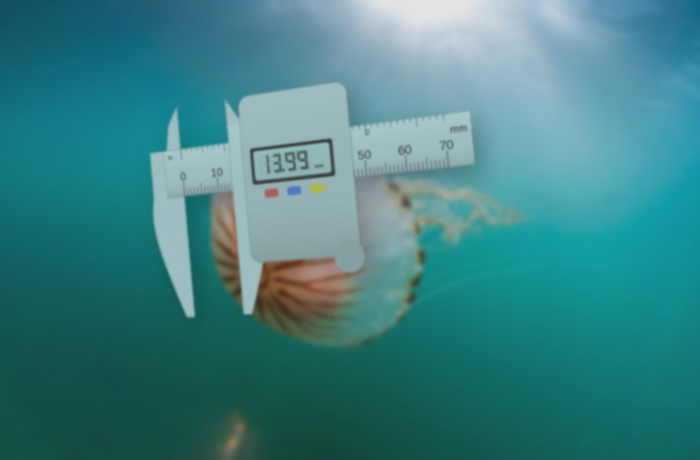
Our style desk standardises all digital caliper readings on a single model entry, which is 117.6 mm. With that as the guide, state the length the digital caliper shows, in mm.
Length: 13.99 mm
